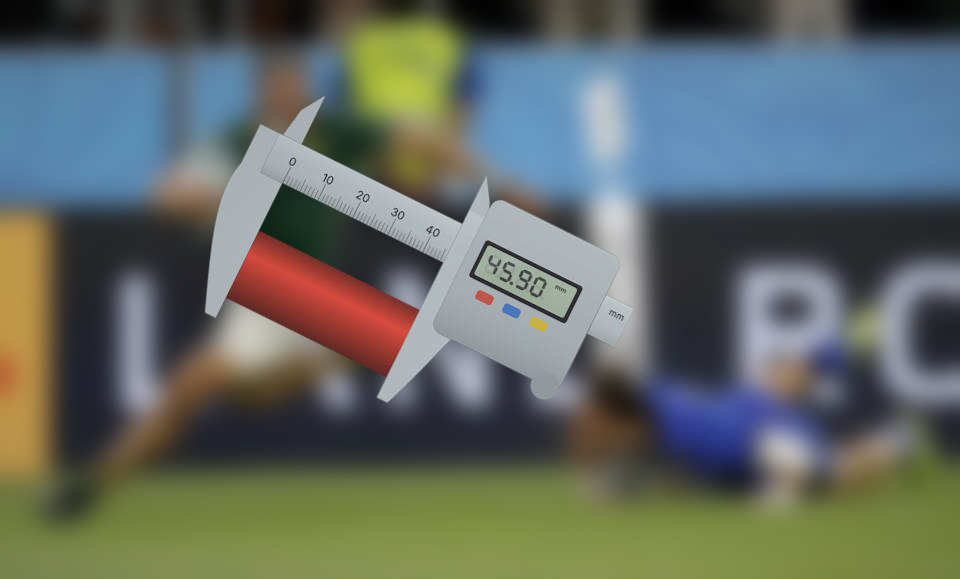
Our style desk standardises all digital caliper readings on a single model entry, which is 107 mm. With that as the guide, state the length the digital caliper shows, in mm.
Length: 45.90 mm
